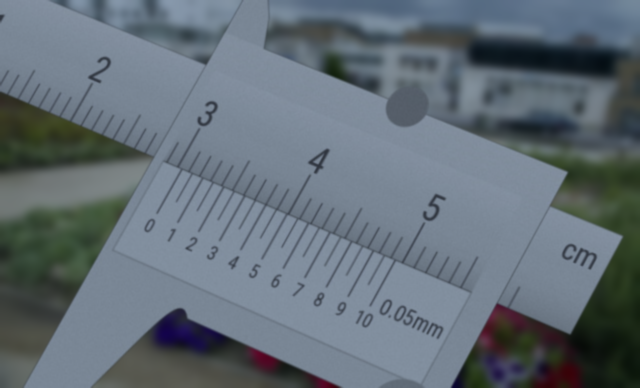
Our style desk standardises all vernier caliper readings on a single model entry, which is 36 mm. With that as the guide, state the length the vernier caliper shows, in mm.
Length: 30.4 mm
